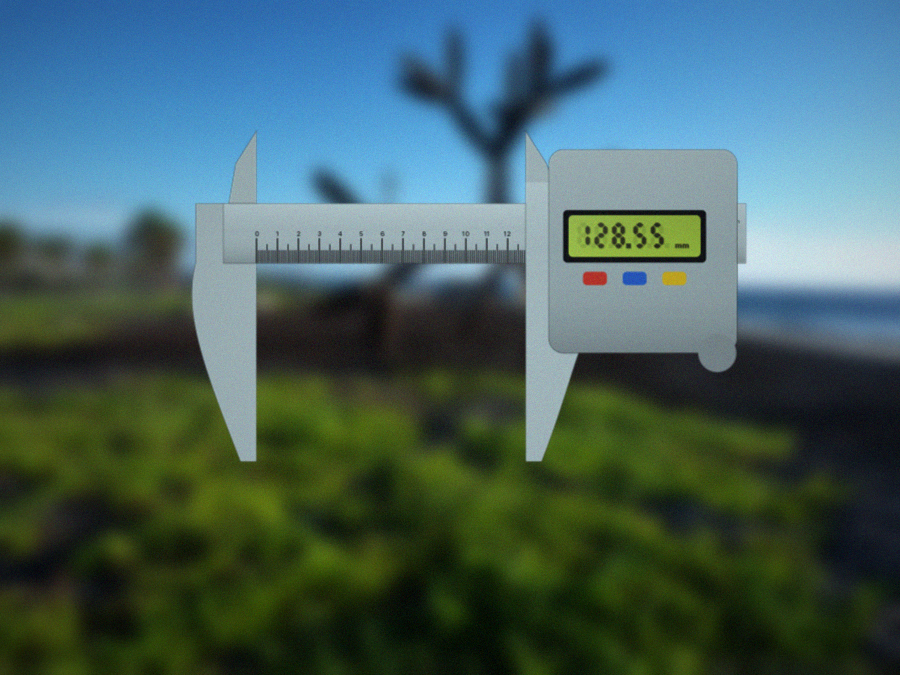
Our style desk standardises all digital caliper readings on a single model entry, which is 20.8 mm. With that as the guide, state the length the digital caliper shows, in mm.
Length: 128.55 mm
